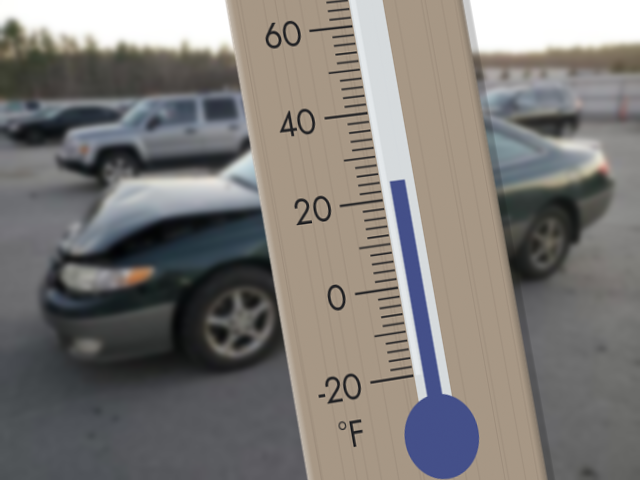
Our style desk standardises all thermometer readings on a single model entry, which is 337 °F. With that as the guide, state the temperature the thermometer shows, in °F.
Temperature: 24 °F
